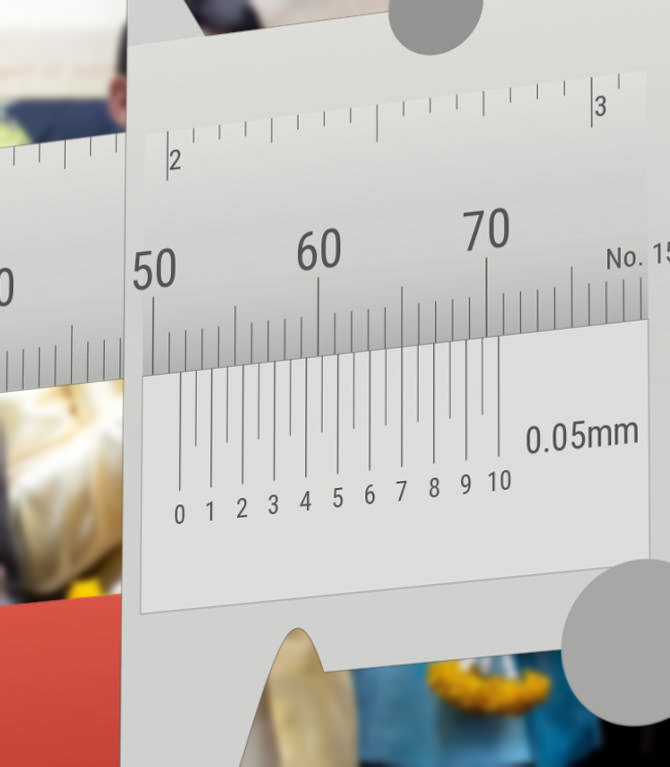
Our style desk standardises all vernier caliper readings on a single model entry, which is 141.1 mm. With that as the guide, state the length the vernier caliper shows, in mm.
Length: 51.7 mm
